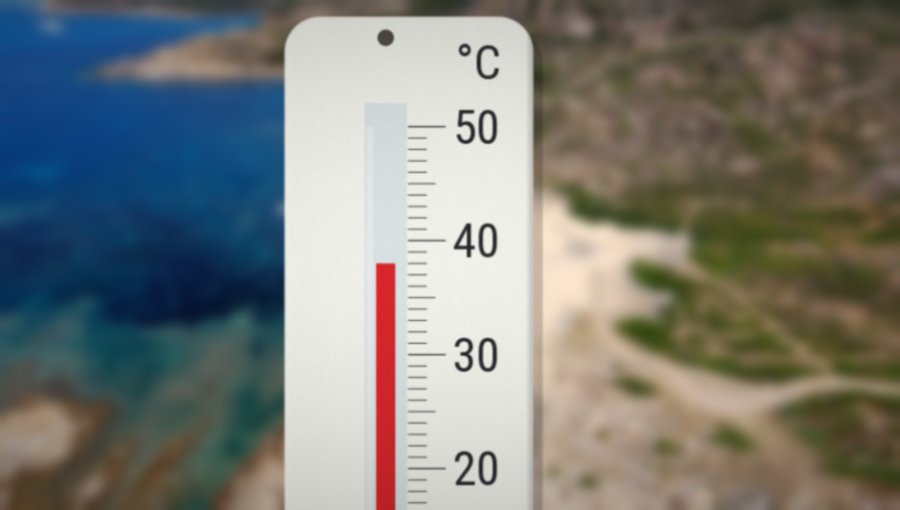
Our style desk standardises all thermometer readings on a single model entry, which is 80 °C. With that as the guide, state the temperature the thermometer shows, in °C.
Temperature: 38 °C
